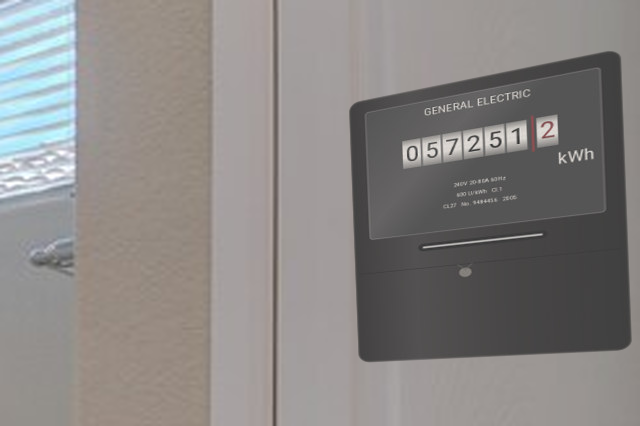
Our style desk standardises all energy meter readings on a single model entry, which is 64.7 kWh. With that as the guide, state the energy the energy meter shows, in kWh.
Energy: 57251.2 kWh
